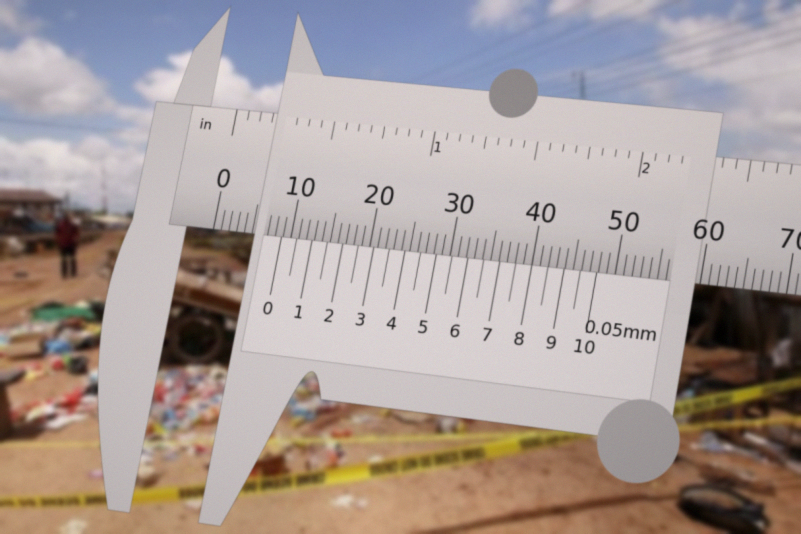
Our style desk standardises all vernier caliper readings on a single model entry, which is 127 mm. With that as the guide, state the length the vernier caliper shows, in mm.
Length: 8.8 mm
